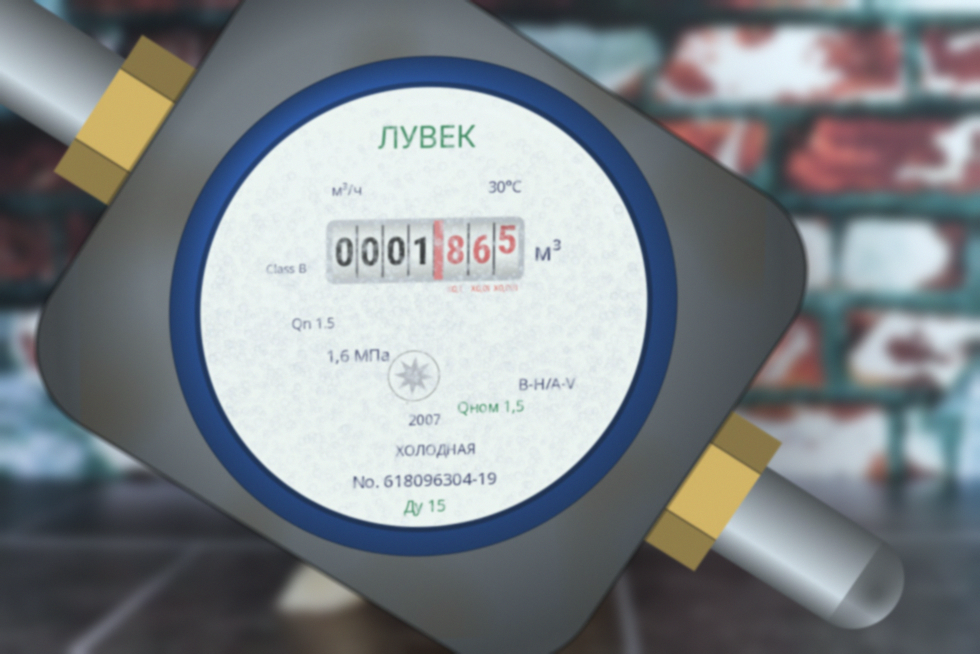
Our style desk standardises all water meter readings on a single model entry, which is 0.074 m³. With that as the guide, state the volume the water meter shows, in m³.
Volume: 1.865 m³
